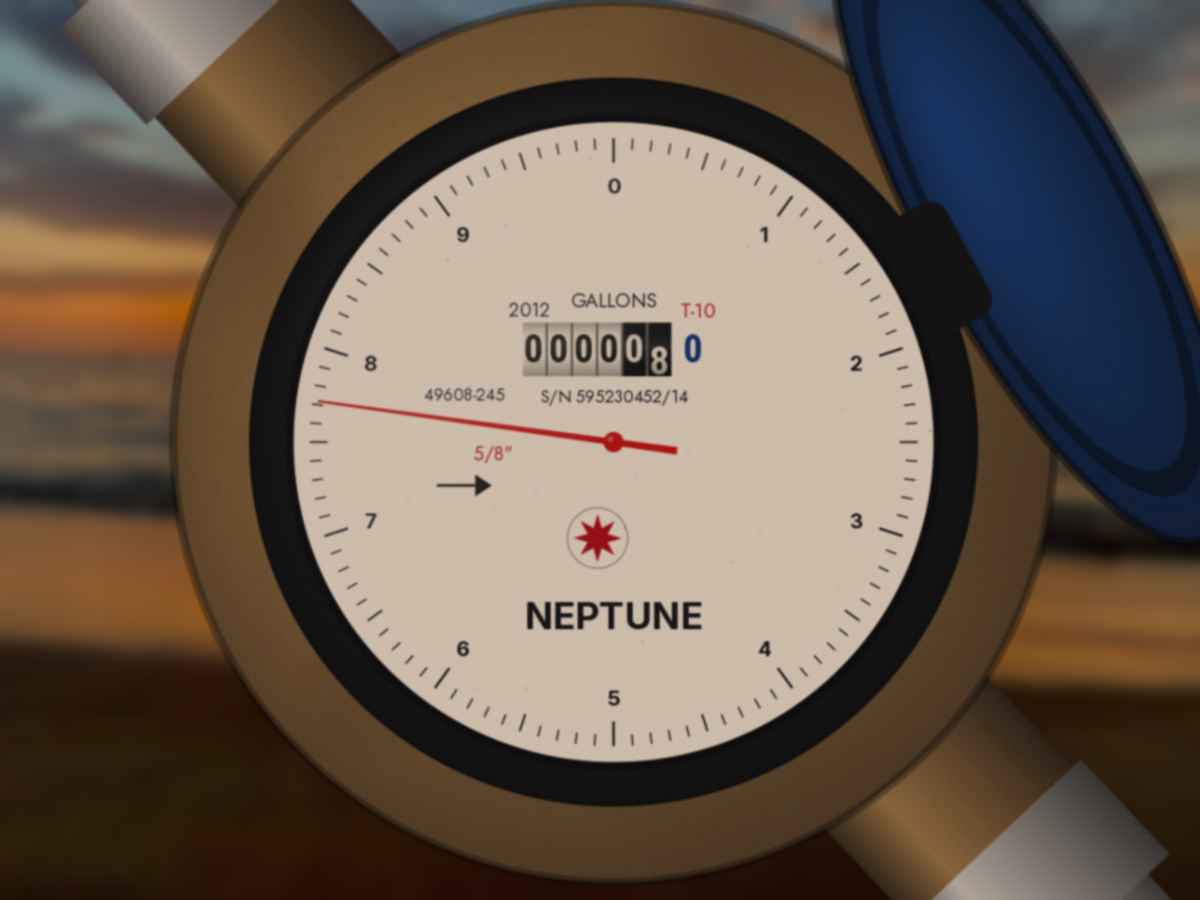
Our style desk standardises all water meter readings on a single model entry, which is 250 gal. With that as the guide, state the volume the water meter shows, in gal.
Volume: 77.7 gal
